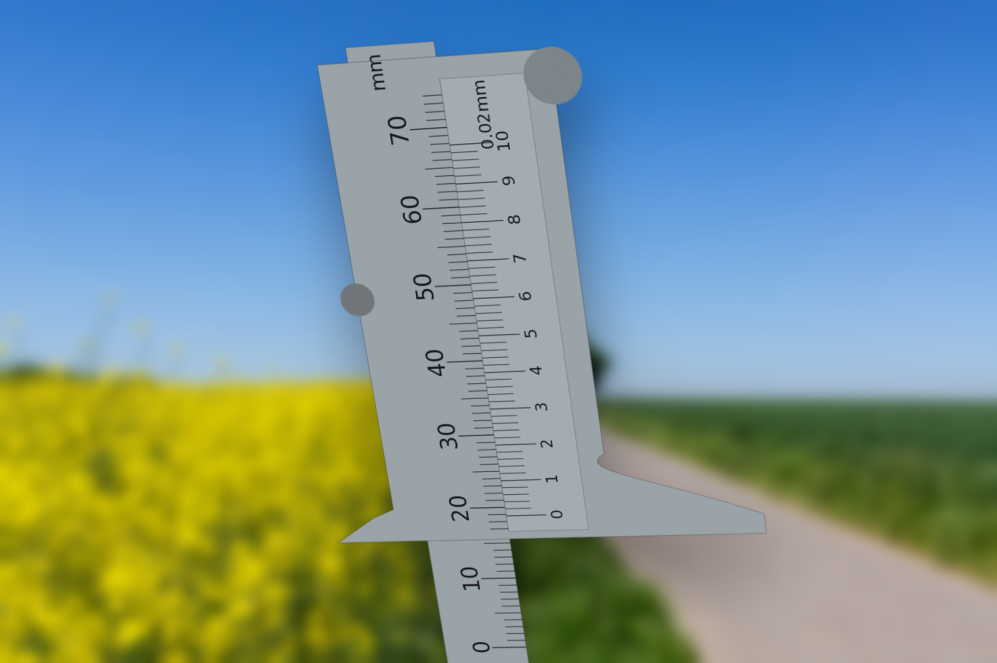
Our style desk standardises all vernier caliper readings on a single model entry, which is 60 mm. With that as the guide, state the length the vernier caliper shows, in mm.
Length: 18.8 mm
